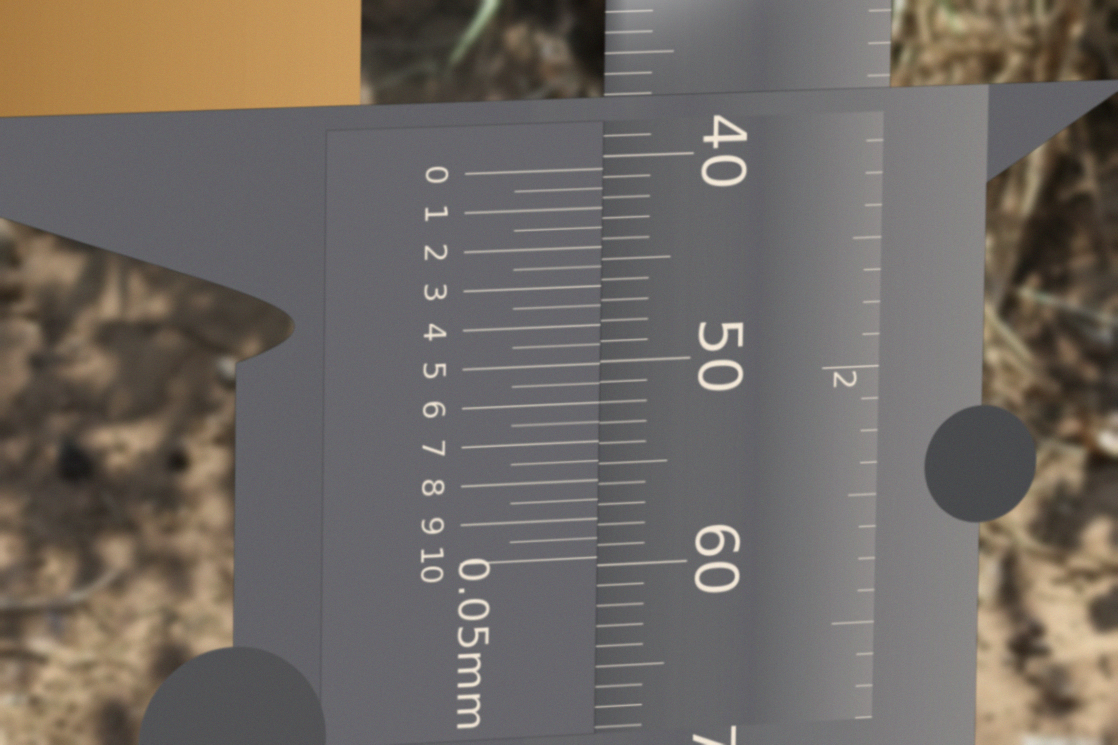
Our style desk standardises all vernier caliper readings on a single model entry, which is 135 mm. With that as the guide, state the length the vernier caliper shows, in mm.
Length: 40.6 mm
